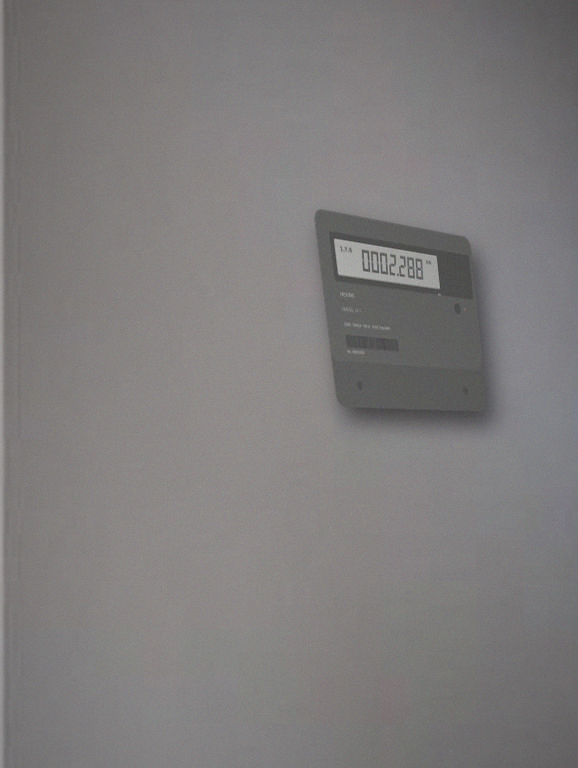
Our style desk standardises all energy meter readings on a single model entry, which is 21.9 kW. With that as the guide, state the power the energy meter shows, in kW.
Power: 2.288 kW
